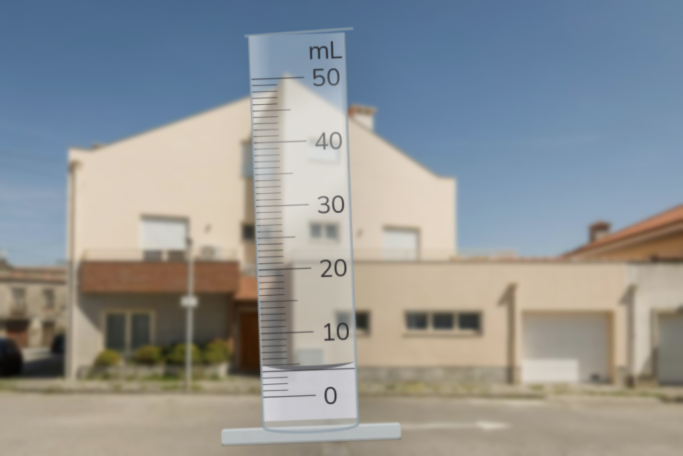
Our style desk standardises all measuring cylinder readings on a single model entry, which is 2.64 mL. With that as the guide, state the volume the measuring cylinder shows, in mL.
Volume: 4 mL
